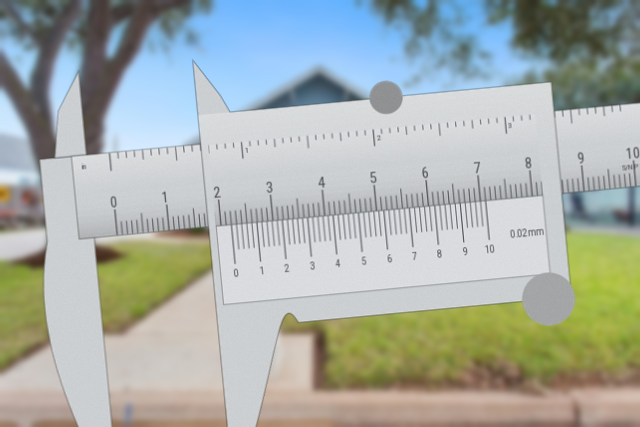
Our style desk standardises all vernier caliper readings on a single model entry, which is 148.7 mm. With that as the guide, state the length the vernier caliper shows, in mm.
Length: 22.0 mm
